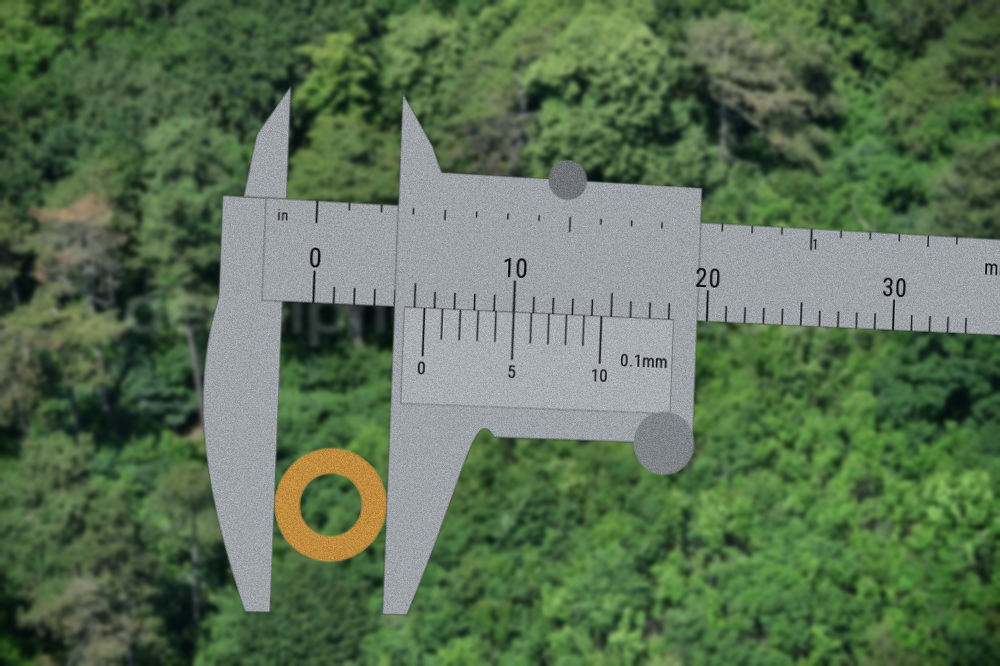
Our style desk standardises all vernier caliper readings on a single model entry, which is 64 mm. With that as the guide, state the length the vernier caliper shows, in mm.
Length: 5.5 mm
